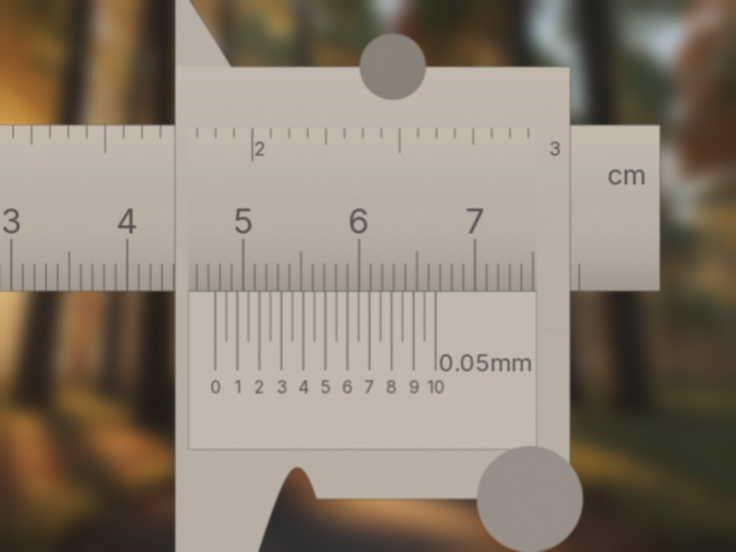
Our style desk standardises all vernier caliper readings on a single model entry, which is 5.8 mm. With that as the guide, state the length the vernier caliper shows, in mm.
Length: 47.6 mm
